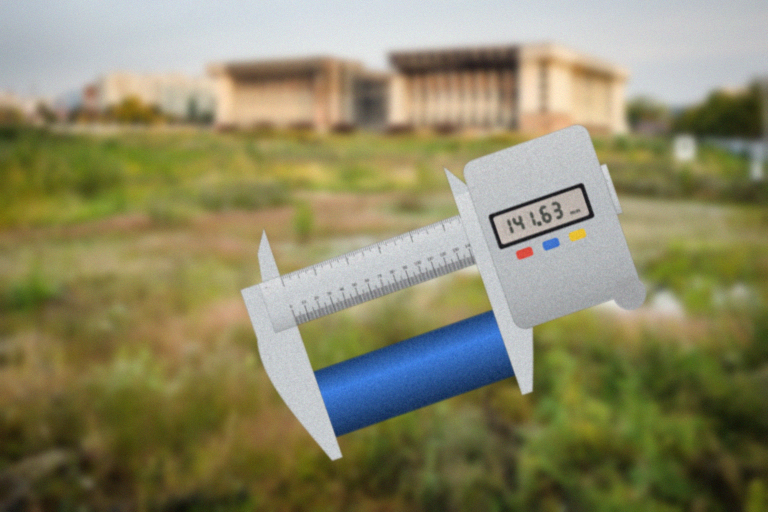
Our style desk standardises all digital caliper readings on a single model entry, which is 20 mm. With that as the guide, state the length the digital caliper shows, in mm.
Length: 141.63 mm
